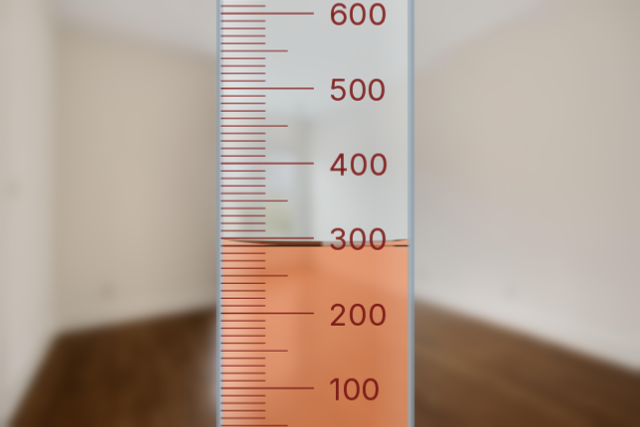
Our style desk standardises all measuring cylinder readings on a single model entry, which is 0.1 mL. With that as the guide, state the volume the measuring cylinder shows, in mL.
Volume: 290 mL
